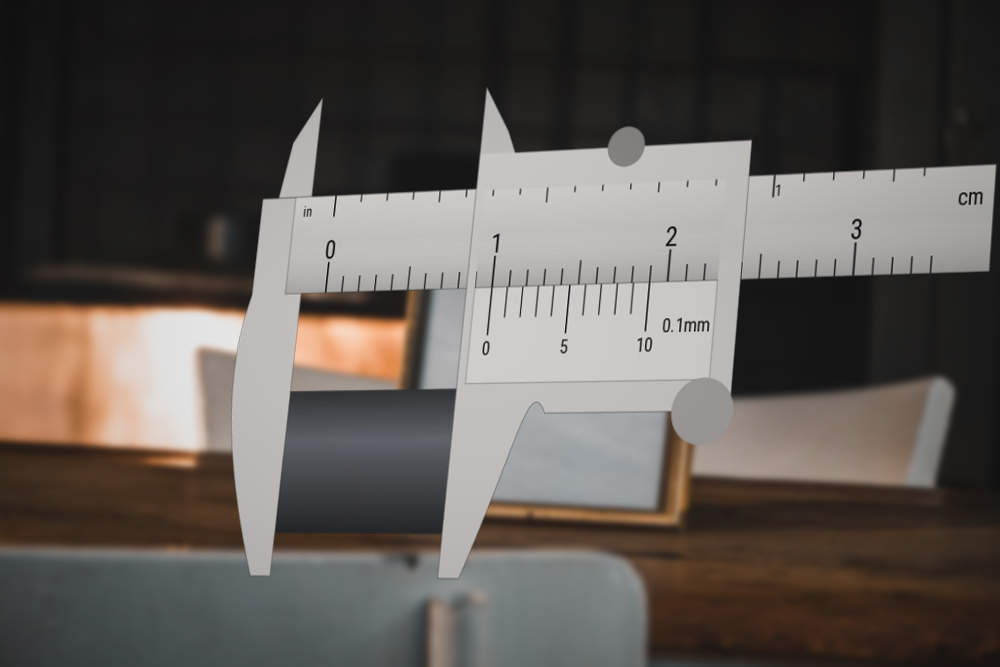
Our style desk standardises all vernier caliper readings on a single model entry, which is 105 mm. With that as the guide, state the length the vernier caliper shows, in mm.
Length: 10.0 mm
